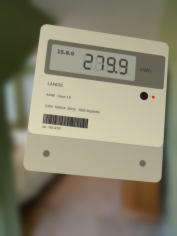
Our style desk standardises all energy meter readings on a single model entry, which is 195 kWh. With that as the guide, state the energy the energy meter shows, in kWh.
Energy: 279.9 kWh
